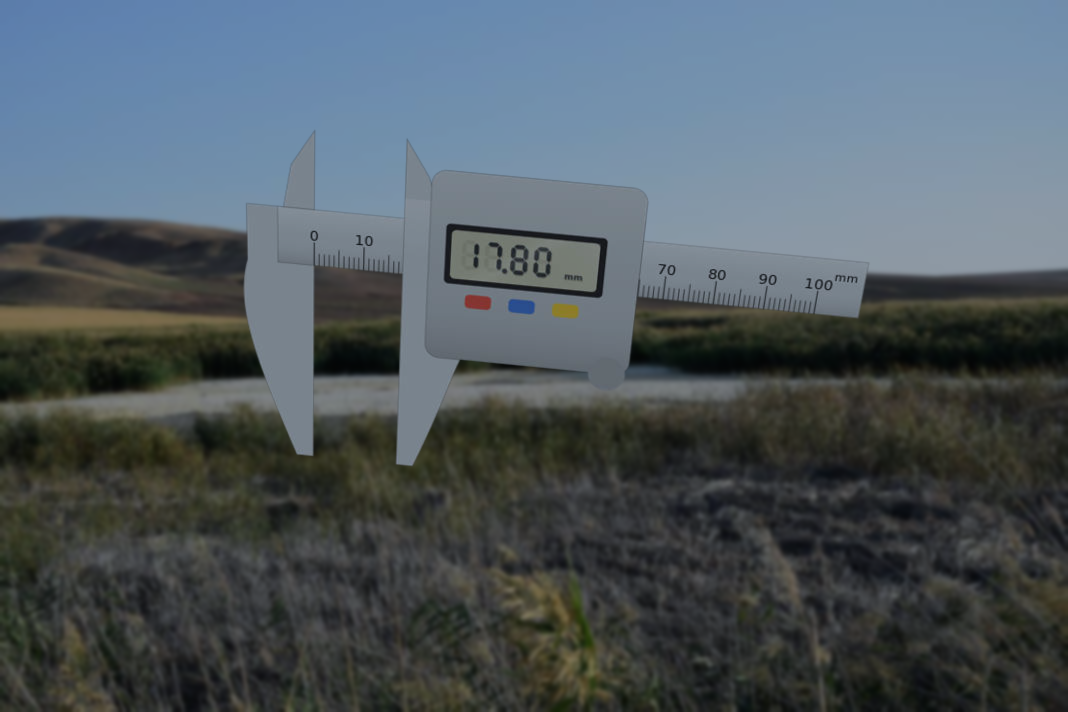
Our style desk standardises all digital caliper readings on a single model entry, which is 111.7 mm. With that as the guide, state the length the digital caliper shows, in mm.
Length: 17.80 mm
